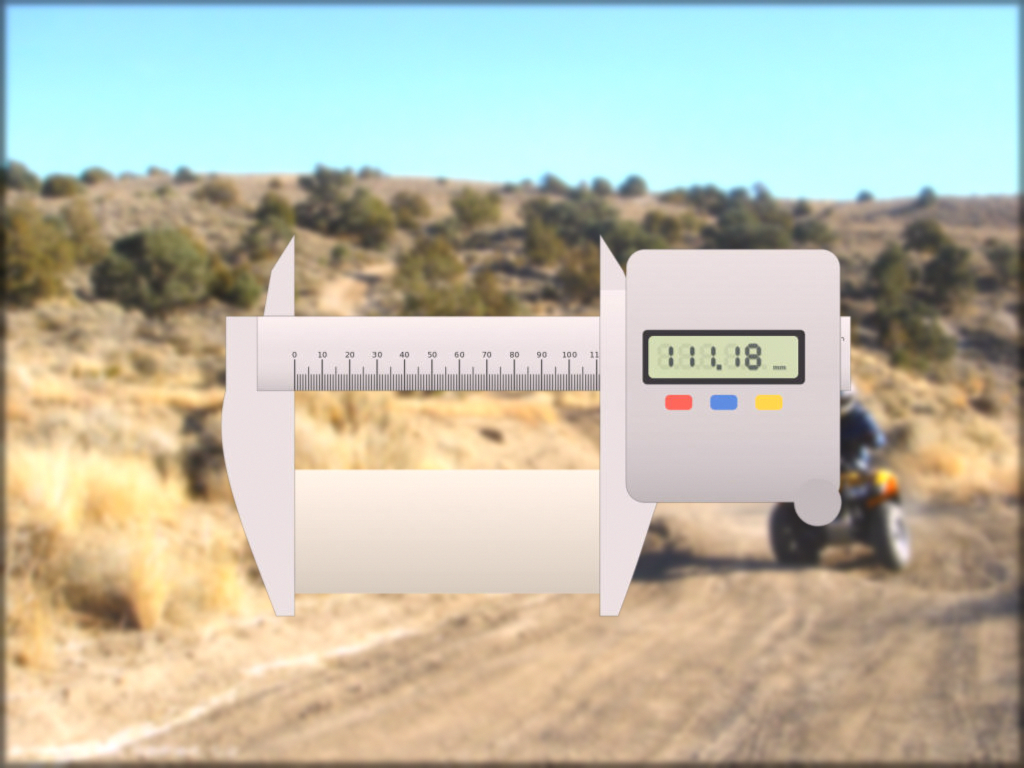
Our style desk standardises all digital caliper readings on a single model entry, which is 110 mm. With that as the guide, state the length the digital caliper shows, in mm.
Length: 111.18 mm
